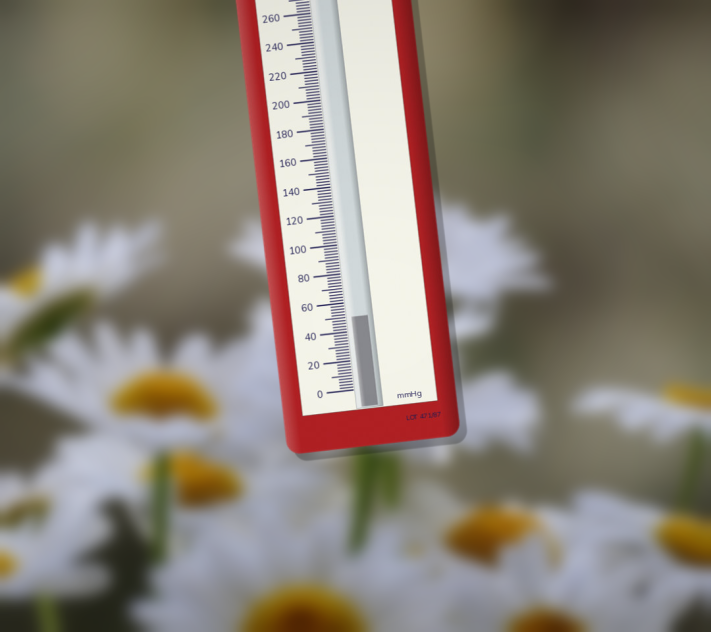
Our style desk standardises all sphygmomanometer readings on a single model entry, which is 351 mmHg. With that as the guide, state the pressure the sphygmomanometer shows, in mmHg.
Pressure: 50 mmHg
